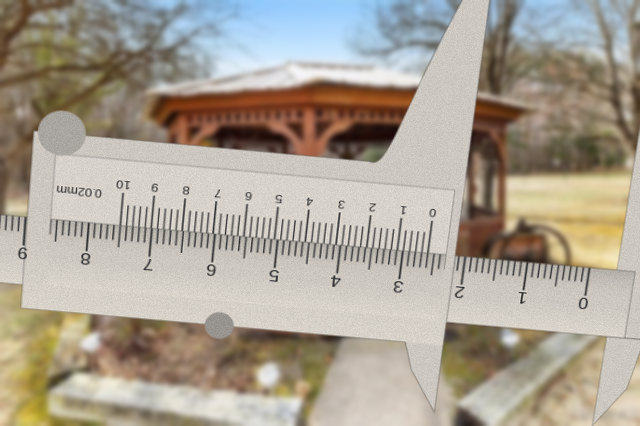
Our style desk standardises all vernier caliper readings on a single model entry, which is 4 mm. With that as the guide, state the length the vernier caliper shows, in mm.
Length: 26.0 mm
